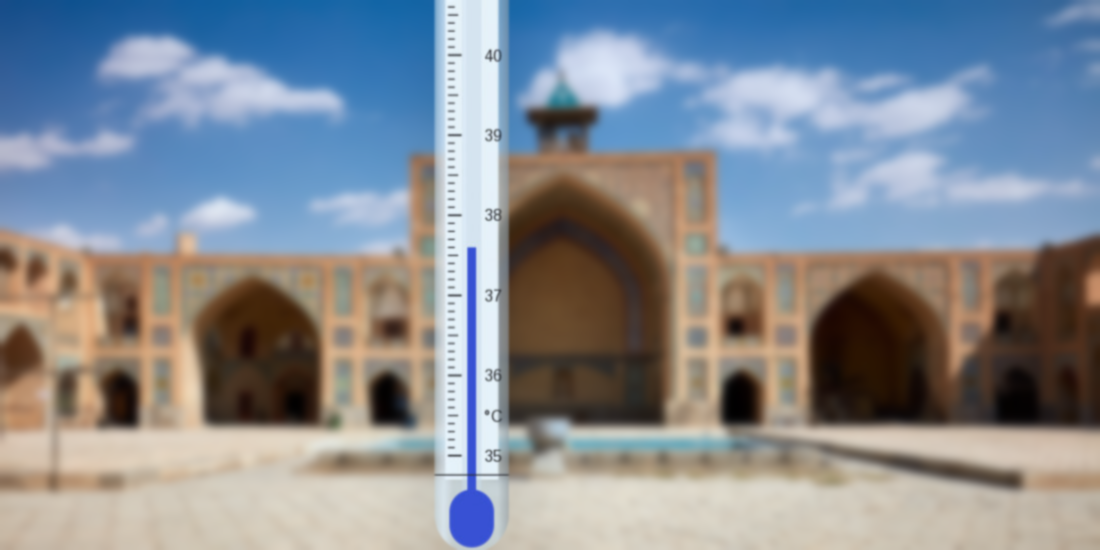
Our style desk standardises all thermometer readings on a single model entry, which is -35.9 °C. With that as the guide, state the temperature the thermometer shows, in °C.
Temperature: 37.6 °C
